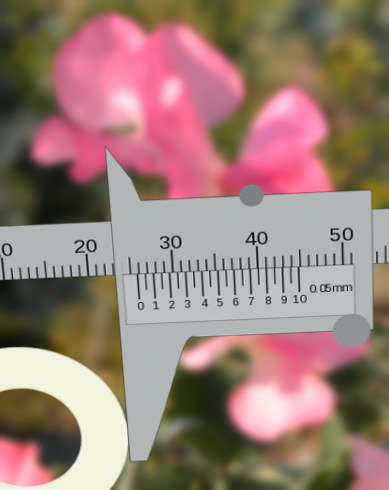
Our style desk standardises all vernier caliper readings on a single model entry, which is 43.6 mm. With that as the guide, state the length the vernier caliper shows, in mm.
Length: 25.8 mm
